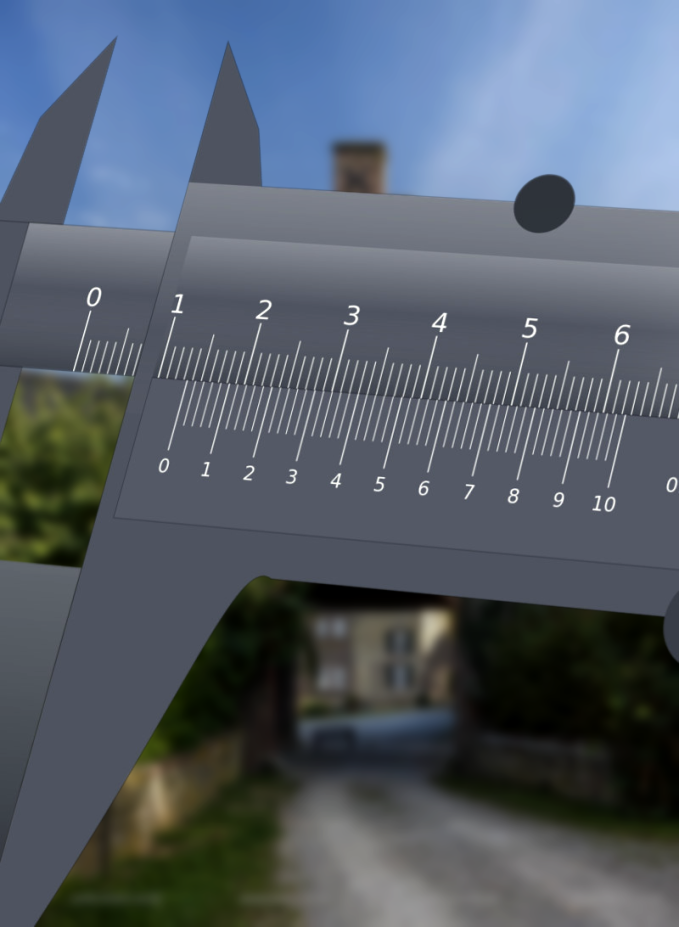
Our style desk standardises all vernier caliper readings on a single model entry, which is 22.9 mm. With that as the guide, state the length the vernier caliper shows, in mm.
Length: 13.4 mm
